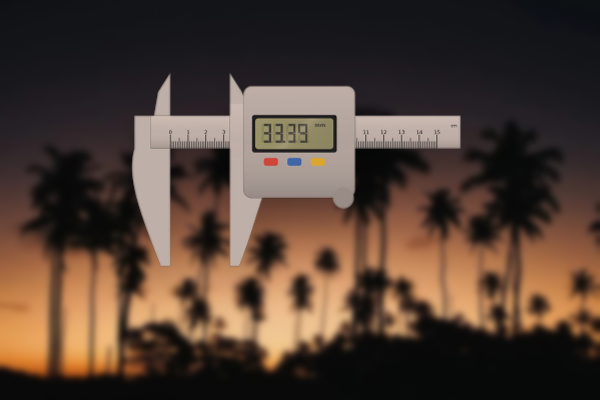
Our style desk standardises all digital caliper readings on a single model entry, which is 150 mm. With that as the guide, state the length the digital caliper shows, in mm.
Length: 33.39 mm
